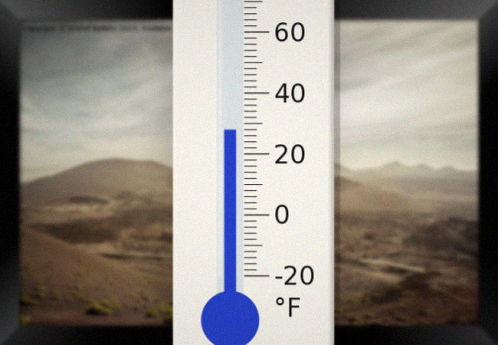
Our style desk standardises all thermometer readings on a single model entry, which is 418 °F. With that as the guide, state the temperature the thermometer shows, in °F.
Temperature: 28 °F
